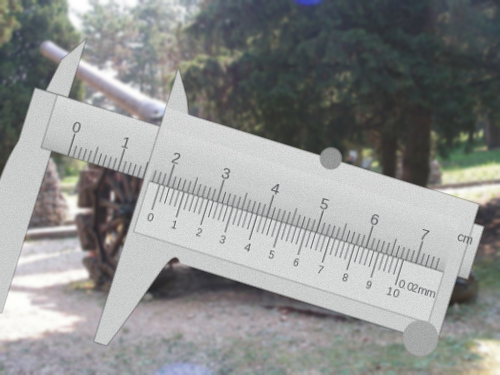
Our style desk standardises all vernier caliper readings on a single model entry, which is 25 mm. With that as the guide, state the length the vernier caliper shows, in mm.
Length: 18.5 mm
